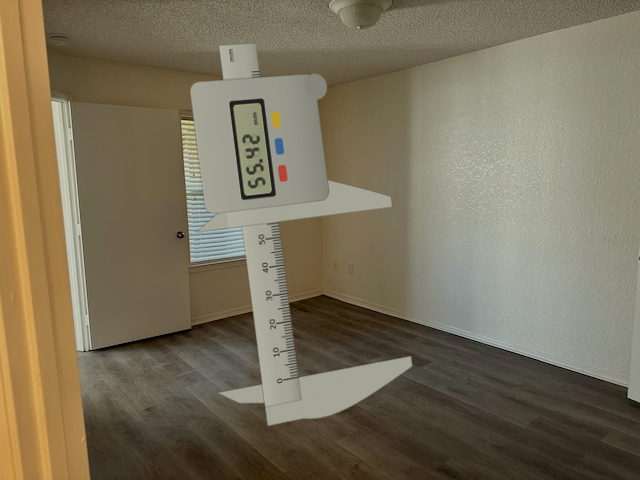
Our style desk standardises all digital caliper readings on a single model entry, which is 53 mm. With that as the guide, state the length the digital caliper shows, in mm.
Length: 55.42 mm
